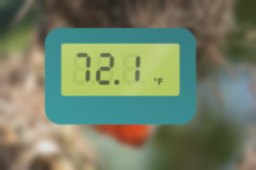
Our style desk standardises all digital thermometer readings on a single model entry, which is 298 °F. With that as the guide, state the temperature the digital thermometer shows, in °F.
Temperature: 72.1 °F
